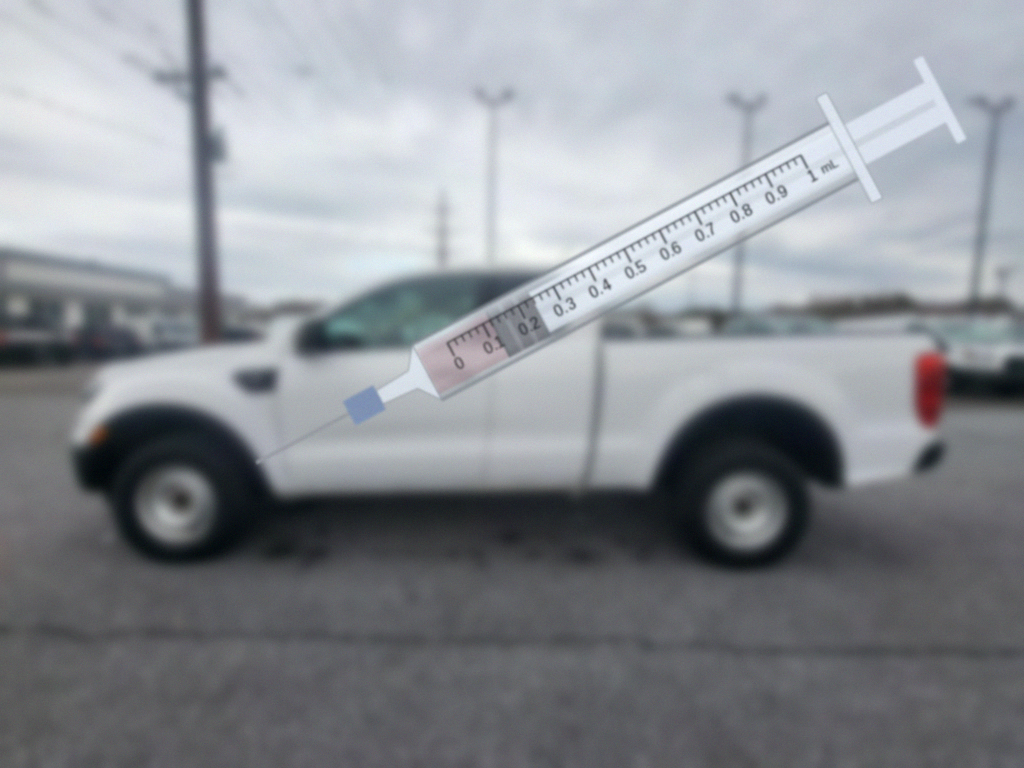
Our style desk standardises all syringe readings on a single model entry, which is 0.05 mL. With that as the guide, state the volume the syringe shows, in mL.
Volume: 0.12 mL
